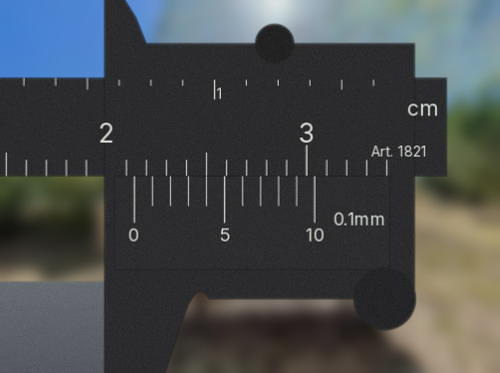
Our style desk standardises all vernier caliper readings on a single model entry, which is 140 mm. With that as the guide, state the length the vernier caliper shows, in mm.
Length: 21.4 mm
